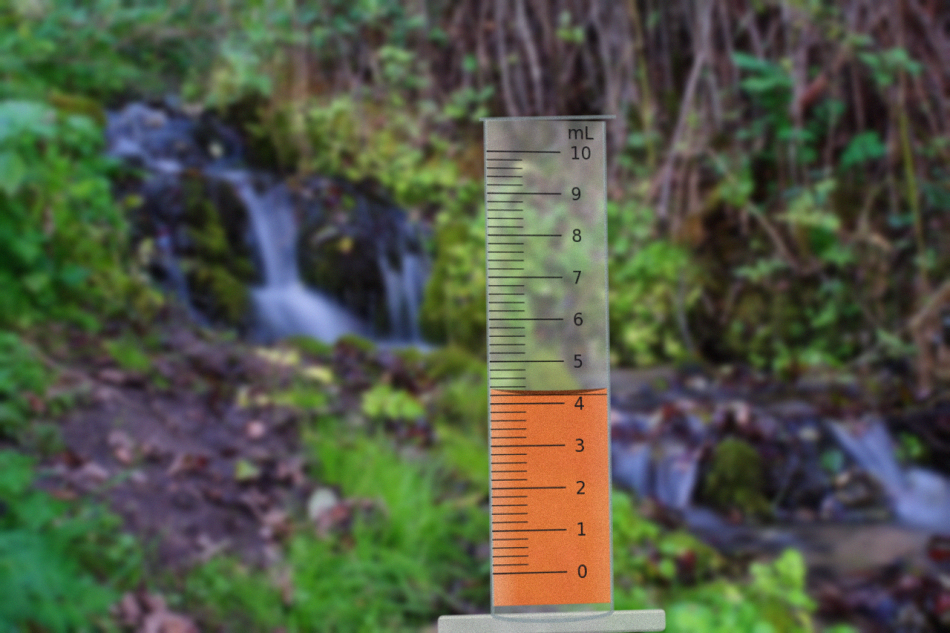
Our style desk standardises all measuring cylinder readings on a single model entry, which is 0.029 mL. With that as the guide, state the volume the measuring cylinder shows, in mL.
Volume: 4.2 mL
